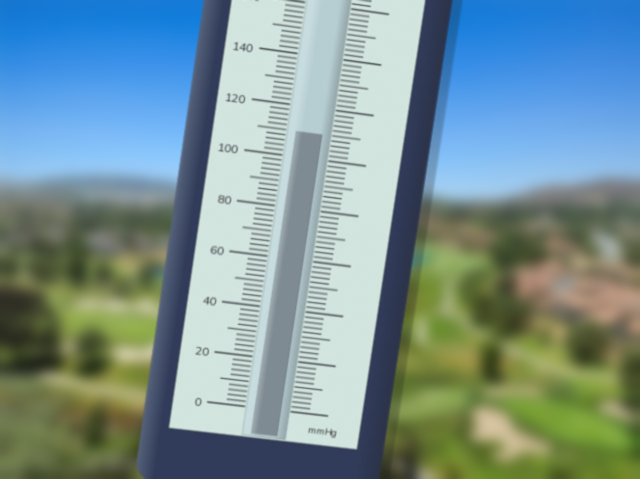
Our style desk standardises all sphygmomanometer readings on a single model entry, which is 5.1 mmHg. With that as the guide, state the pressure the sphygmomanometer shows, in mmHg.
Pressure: 110 mmHg
